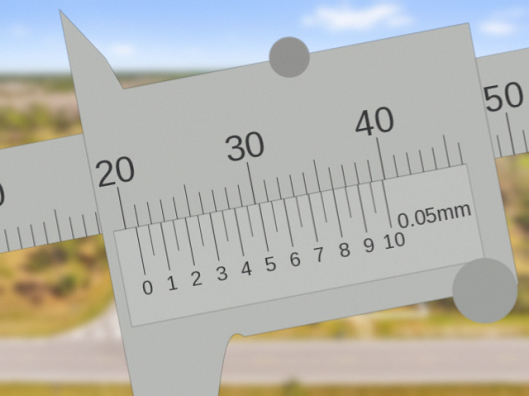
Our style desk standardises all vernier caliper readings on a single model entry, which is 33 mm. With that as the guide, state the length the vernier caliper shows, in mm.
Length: 20.8 mm
